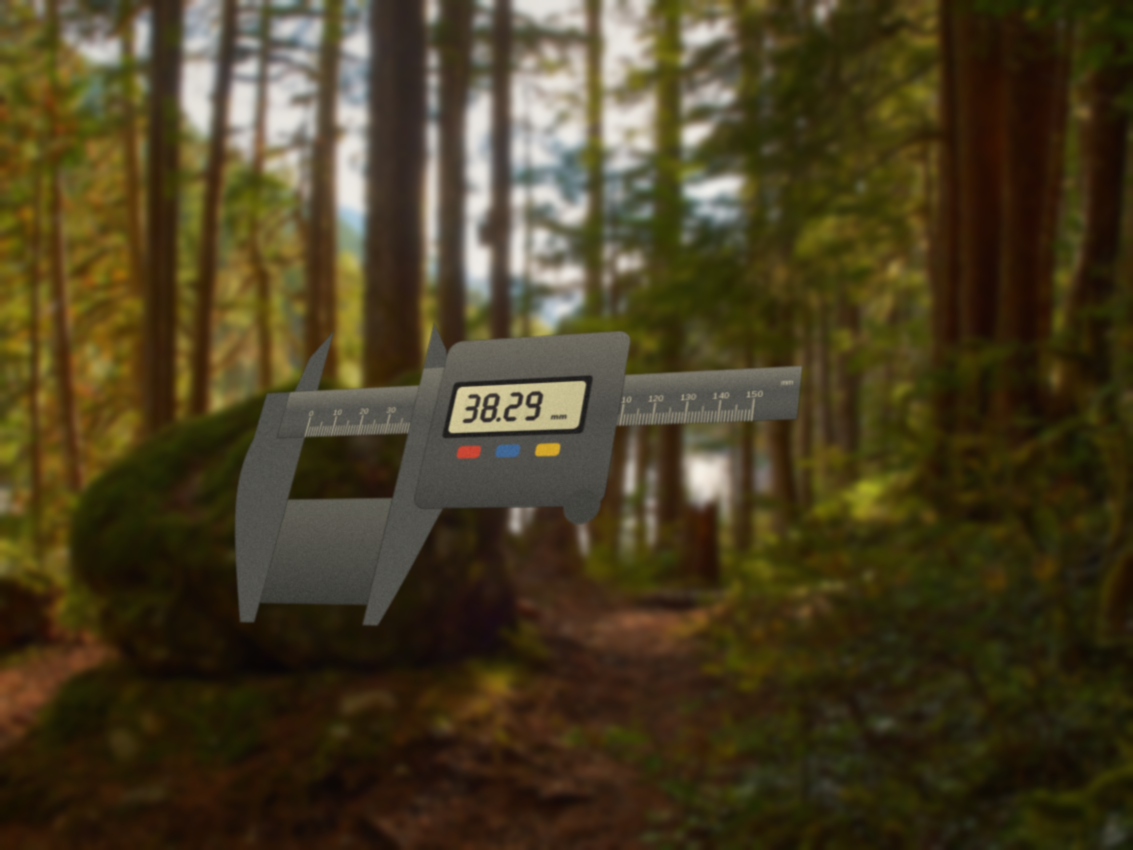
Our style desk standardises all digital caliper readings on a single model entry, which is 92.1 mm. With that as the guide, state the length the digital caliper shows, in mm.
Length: 38.29 mm
